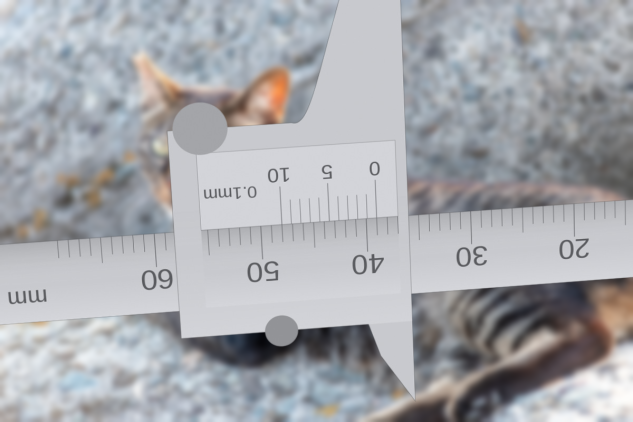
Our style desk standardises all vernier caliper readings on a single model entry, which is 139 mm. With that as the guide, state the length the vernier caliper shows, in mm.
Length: 39.0 mm
